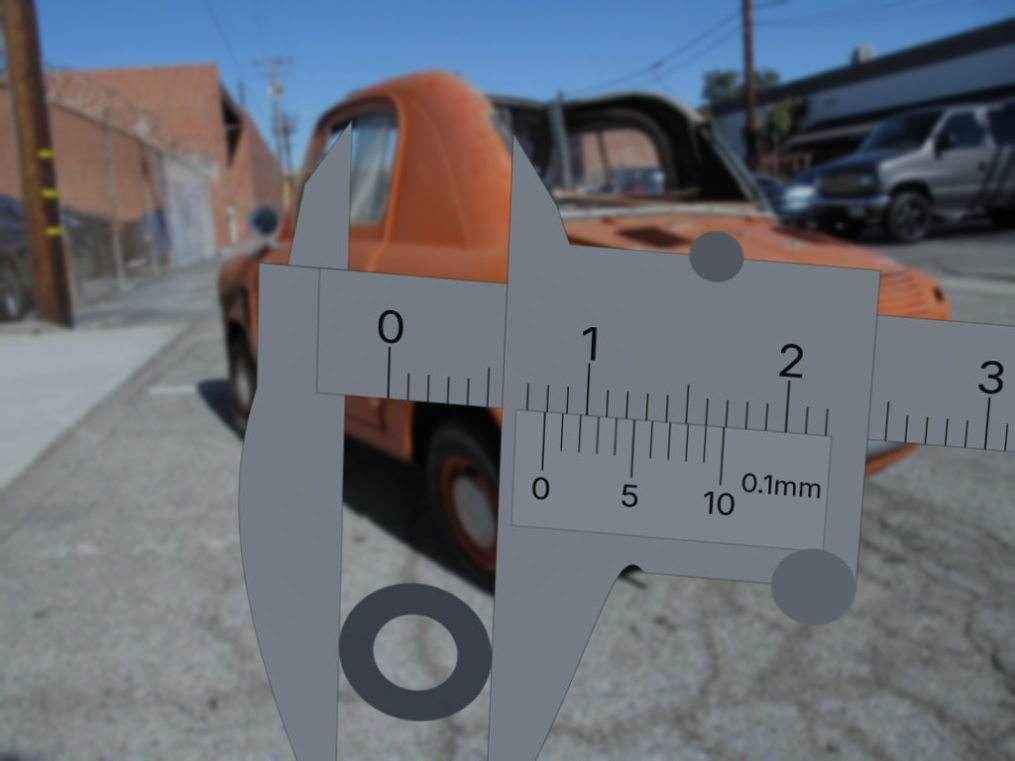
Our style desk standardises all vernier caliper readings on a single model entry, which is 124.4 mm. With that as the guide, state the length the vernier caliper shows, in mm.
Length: 7.9 mm
